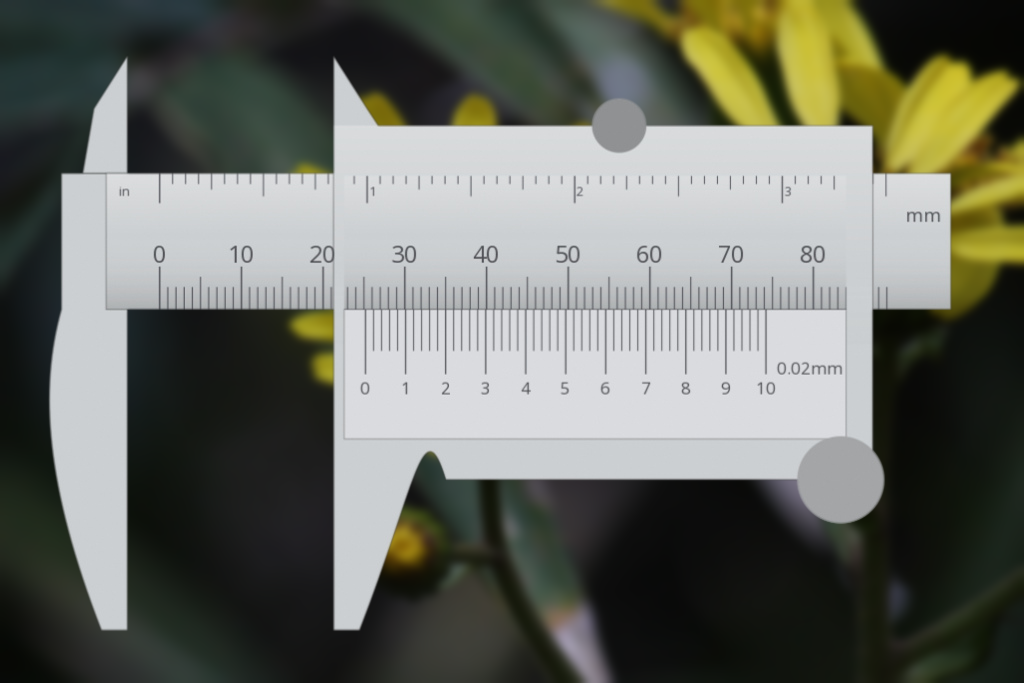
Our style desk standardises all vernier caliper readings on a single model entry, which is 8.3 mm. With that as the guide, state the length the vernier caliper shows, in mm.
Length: 25.2 mm
